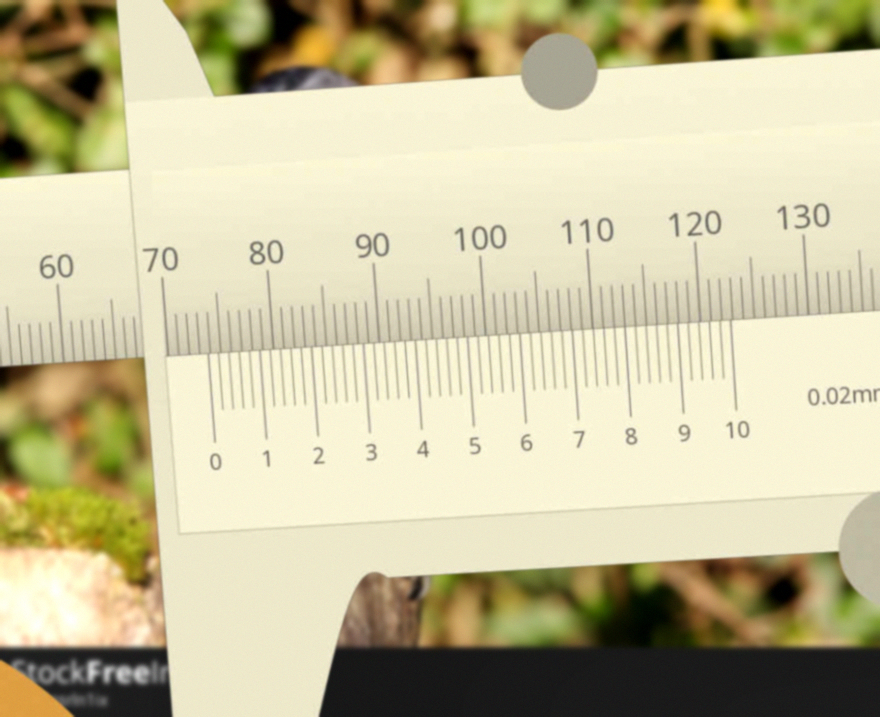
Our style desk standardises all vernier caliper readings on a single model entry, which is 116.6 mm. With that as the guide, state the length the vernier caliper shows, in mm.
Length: 73.8 mm
